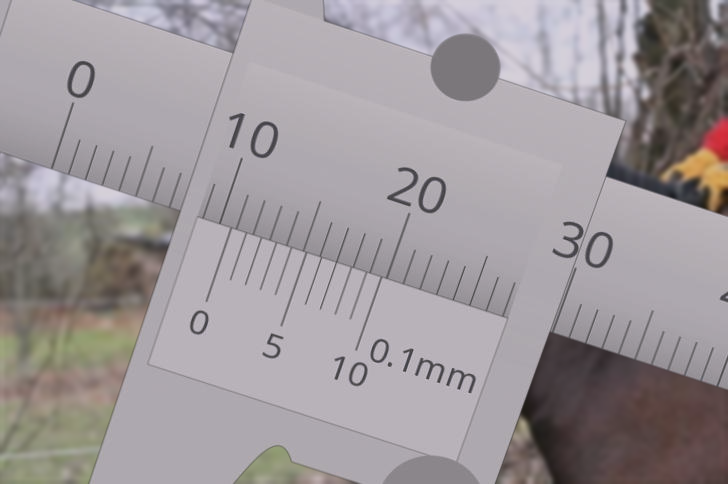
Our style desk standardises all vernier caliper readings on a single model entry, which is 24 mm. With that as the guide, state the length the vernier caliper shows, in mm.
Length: 10.7 mm
